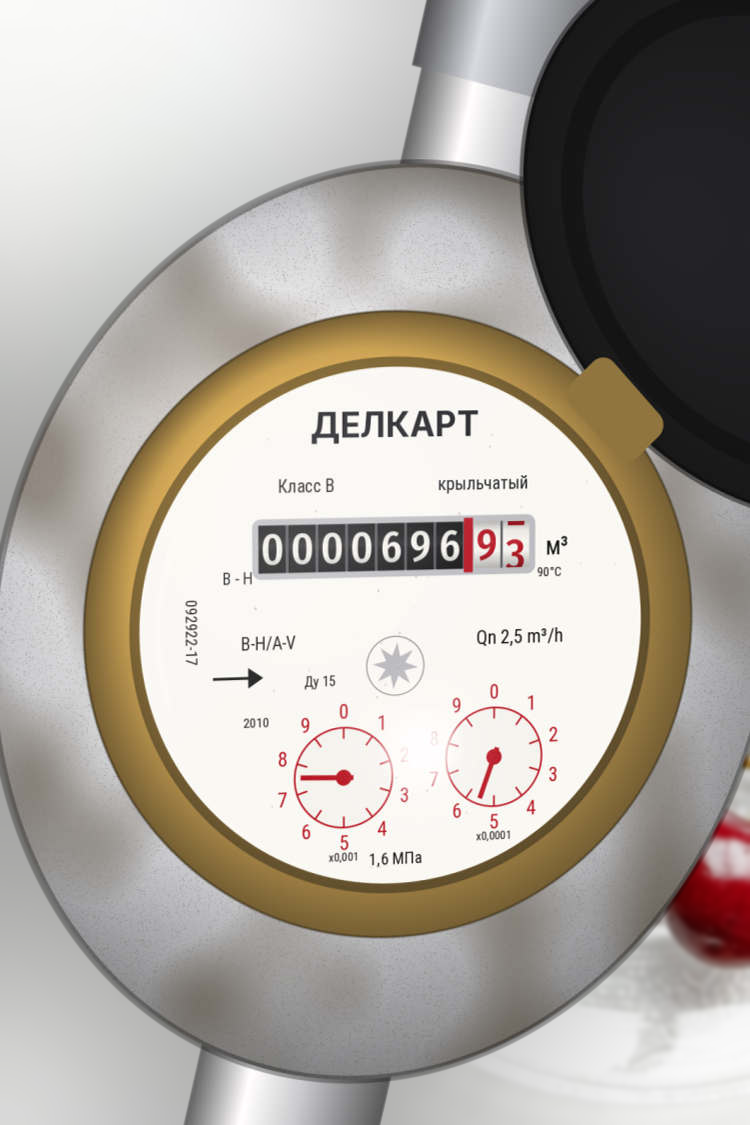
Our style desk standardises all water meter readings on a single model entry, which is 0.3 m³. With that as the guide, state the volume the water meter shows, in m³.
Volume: 696.9275 m³
